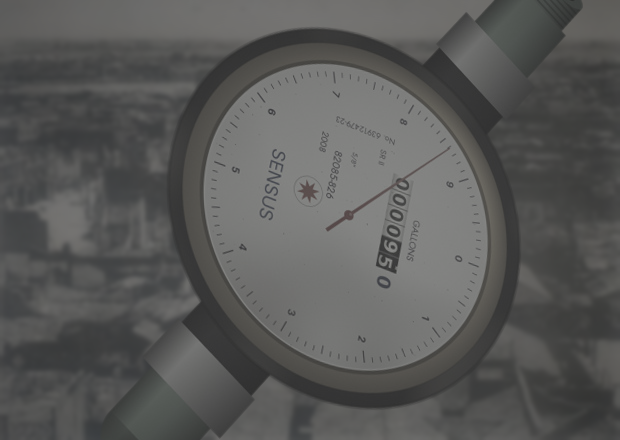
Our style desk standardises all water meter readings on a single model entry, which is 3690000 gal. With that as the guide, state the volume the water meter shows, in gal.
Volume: 948.6 gal
